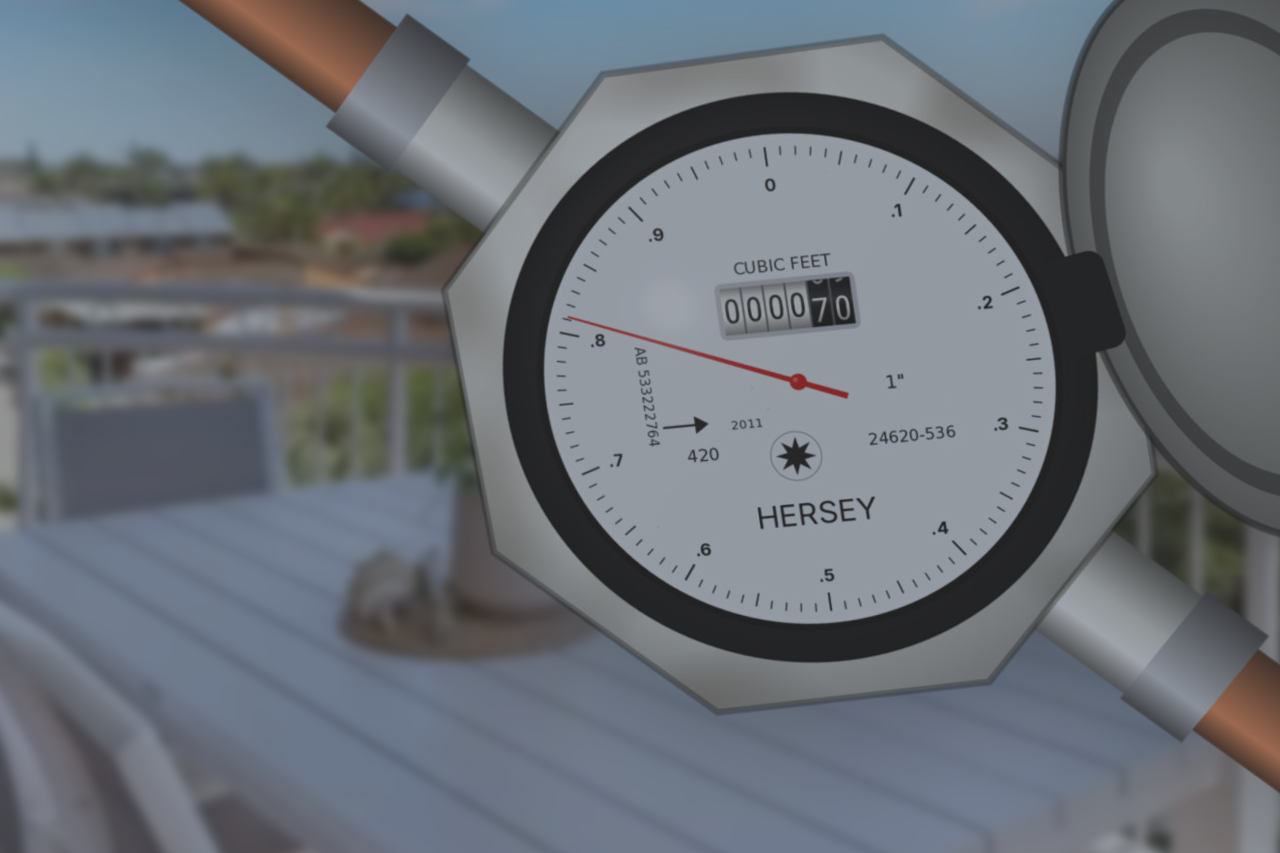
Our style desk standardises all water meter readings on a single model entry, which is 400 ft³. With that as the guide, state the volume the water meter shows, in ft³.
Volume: 69.81 ft³
